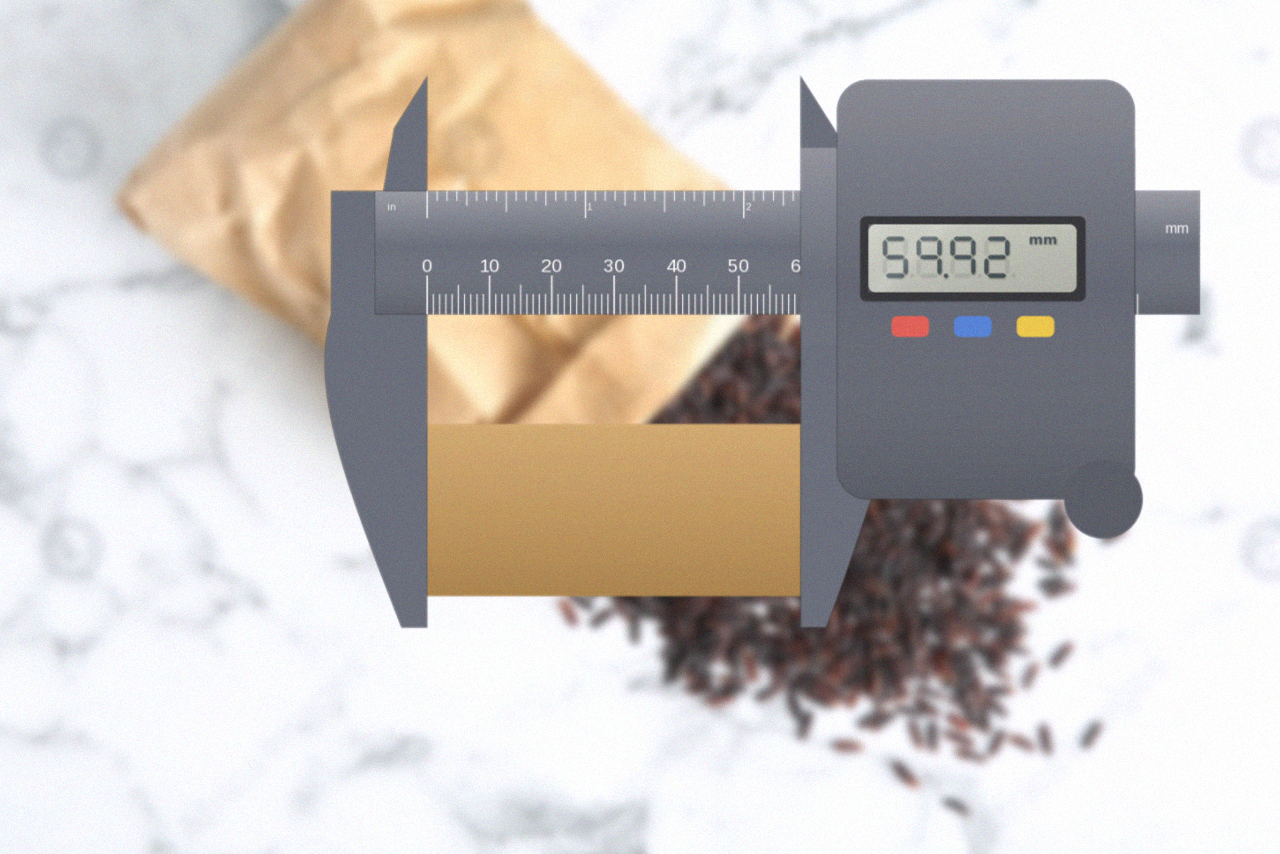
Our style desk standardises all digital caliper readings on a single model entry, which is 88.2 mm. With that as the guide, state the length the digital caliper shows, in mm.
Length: 59.92 mm
